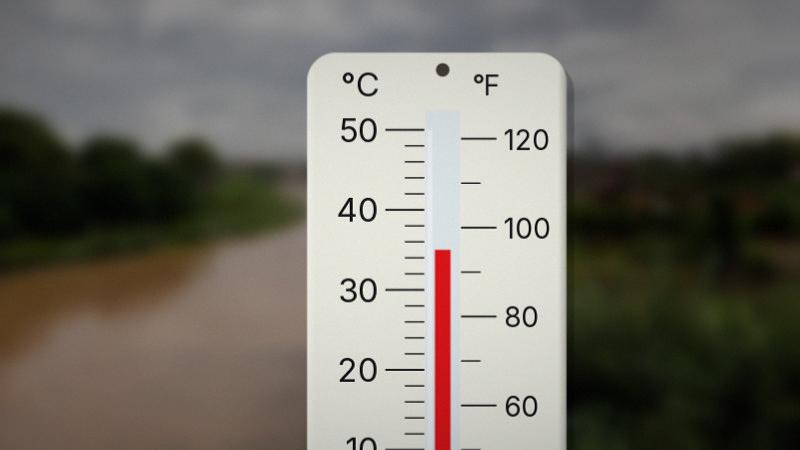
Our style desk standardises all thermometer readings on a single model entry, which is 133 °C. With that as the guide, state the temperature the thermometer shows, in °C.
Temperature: 35 °C
